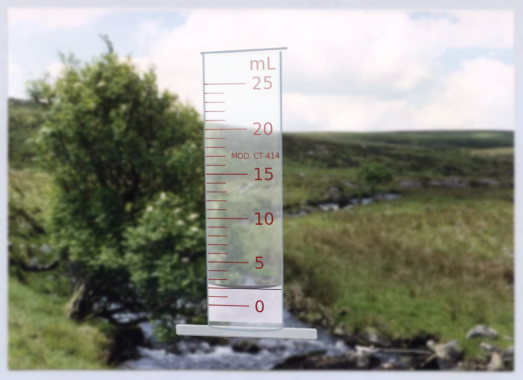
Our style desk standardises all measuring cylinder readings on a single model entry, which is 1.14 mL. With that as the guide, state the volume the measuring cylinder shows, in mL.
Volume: 2 mL
